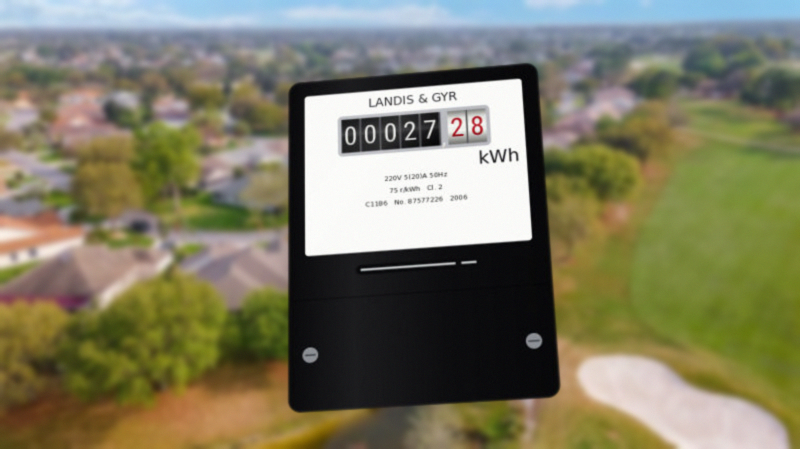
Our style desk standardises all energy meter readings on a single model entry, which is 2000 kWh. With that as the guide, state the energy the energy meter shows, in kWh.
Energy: 27.28 kWh
